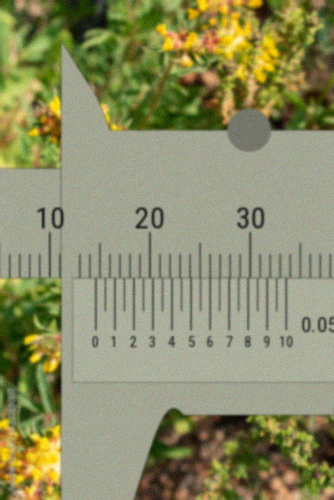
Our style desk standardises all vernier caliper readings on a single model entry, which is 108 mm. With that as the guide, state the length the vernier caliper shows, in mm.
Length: 14.6 mm
